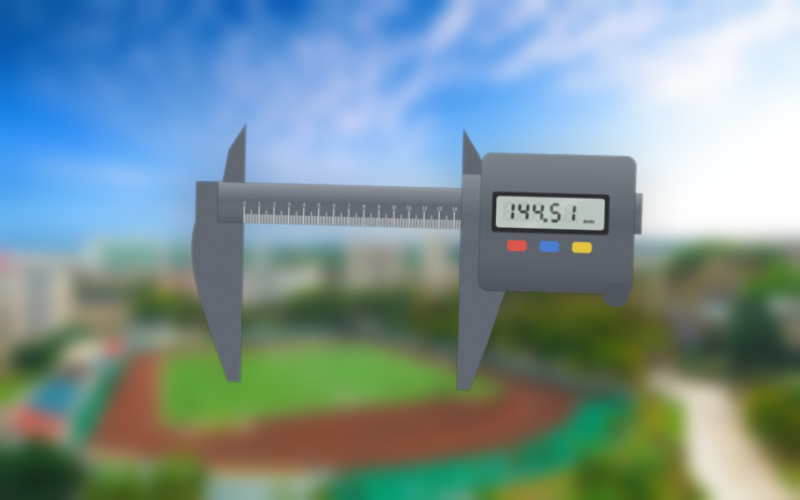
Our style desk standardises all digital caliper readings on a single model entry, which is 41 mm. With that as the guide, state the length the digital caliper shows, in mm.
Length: 144.51 mm
